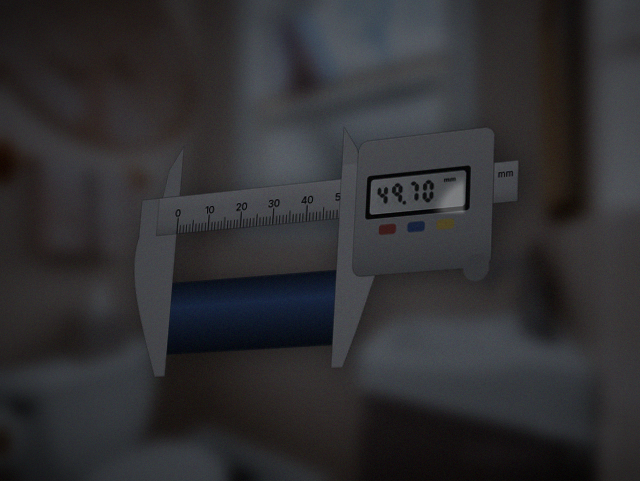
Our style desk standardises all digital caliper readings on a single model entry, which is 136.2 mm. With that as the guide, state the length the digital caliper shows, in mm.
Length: 49.70 mm
